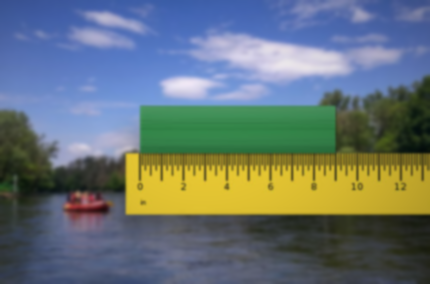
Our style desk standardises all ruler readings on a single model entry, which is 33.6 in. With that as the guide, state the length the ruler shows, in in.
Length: 9 in
